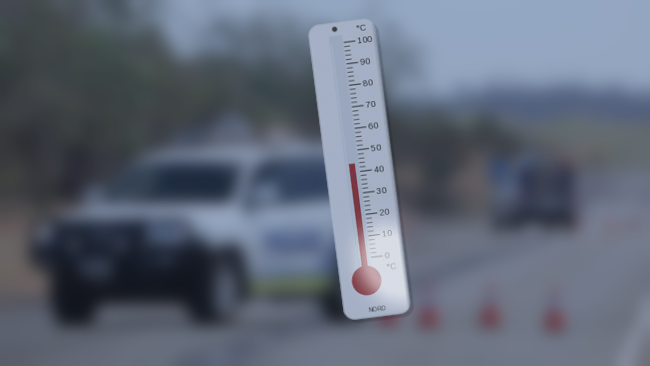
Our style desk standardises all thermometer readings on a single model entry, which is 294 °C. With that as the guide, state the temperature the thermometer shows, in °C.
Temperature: 44 °C
